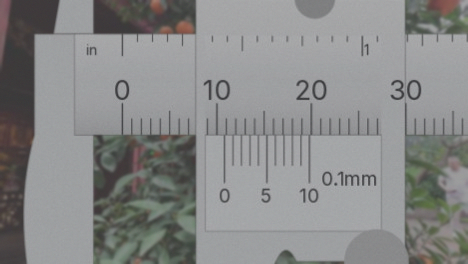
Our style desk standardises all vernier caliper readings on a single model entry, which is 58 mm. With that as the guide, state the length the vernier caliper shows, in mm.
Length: 10.8 mm
